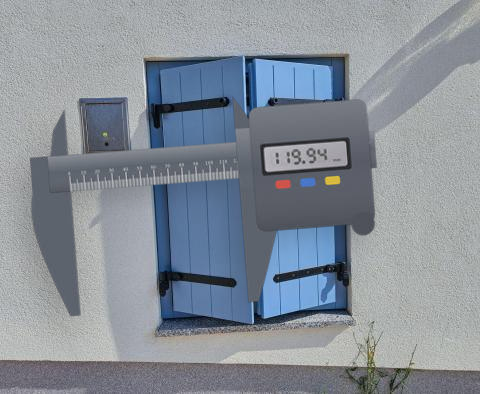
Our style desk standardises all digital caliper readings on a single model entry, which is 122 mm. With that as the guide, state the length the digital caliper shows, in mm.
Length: 119.94 mm
